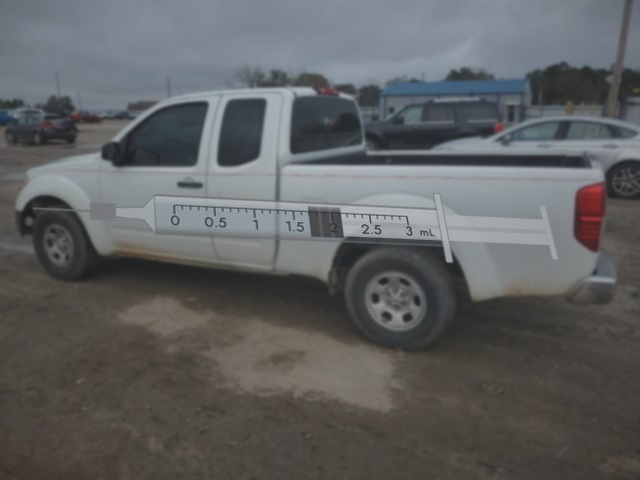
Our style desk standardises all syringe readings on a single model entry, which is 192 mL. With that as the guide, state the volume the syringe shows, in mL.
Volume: 1.7 mL
